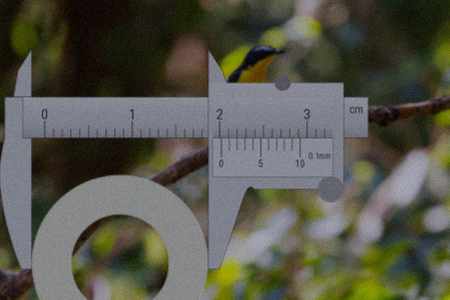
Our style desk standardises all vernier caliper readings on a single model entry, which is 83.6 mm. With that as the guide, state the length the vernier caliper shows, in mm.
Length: 20.2 mm
